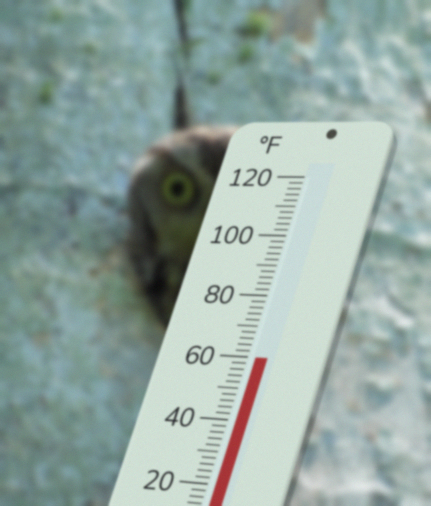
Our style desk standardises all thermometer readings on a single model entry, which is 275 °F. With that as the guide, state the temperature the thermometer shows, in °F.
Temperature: 60 °F
